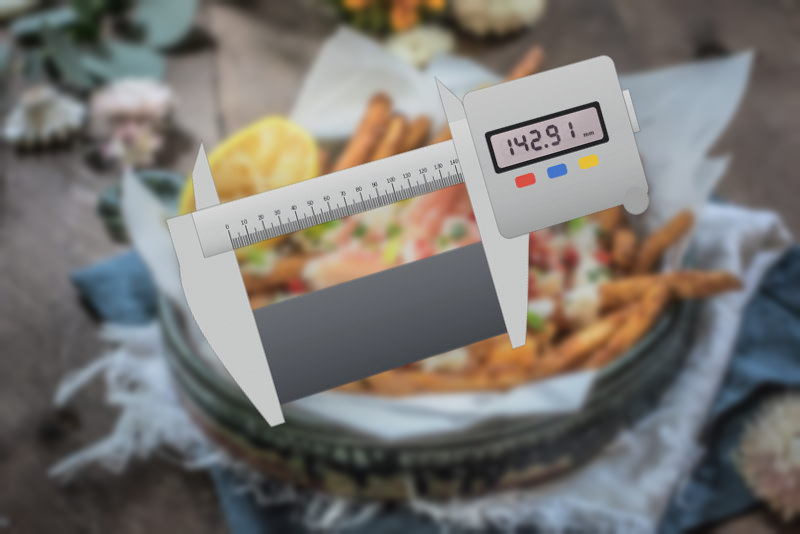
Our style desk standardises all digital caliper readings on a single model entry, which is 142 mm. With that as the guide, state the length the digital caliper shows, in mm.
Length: 142.91 mm
